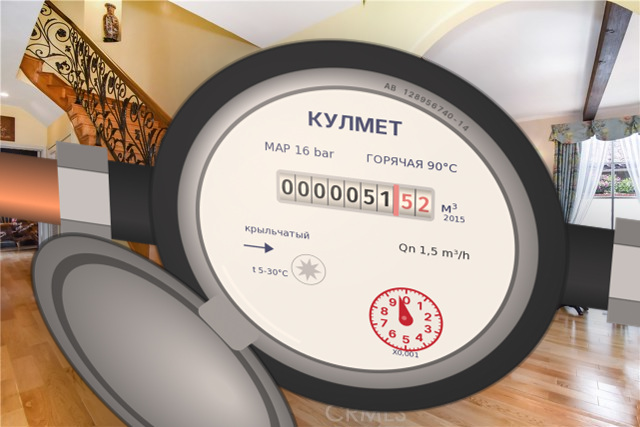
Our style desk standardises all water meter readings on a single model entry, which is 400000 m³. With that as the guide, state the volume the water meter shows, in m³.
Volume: 51.519 m³
